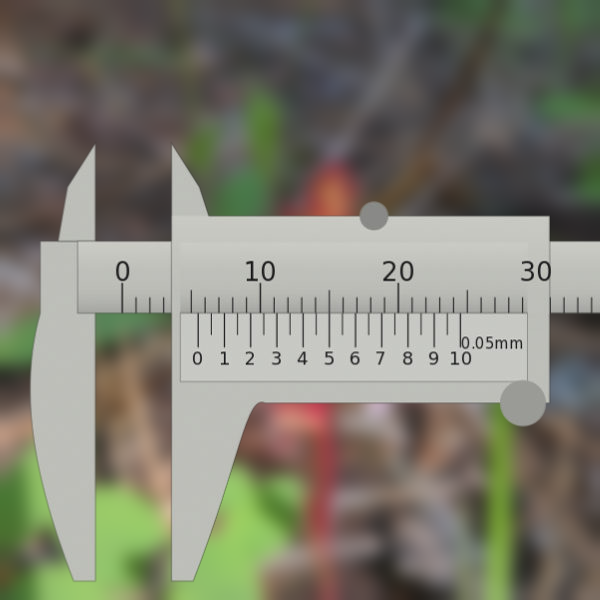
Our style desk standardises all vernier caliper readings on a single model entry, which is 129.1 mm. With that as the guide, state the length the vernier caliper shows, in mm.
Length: 5.5 mm
